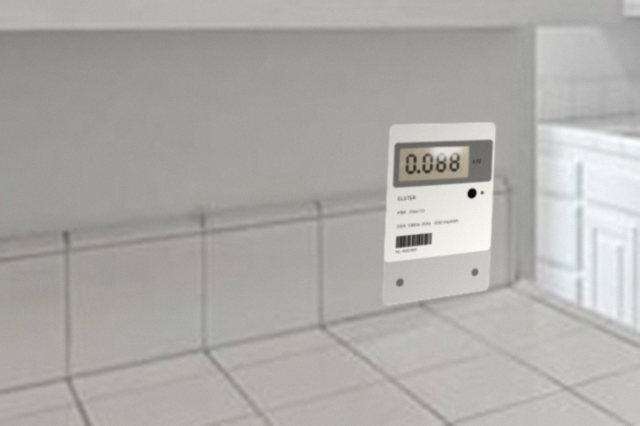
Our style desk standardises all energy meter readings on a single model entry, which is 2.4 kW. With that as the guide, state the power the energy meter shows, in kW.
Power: 0.088 kW
